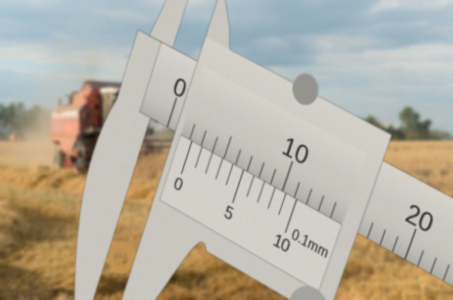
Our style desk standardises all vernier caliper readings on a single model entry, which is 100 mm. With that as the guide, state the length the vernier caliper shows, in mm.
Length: 2.2 mm
